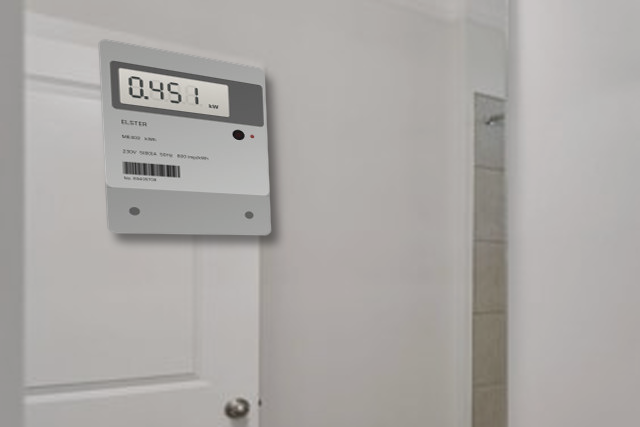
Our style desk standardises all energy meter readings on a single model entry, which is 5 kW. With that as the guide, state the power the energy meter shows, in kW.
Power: 0.451 kW
